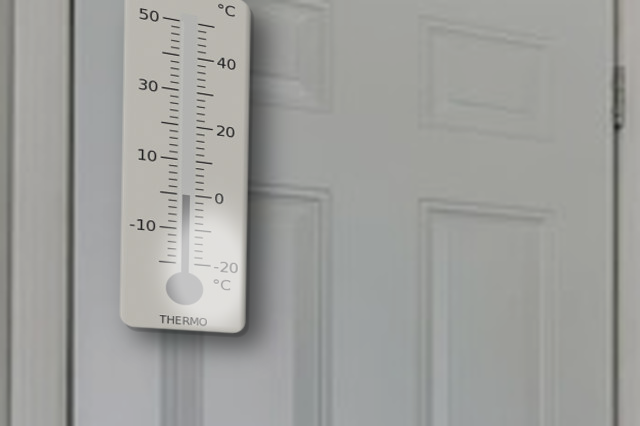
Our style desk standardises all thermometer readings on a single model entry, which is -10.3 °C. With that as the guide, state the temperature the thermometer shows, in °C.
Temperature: 0 °C
